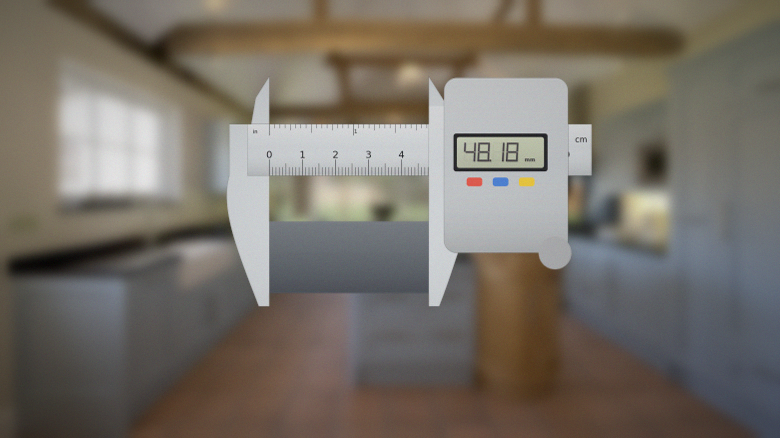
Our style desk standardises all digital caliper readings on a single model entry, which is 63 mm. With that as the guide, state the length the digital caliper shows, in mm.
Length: 48.18 mm
